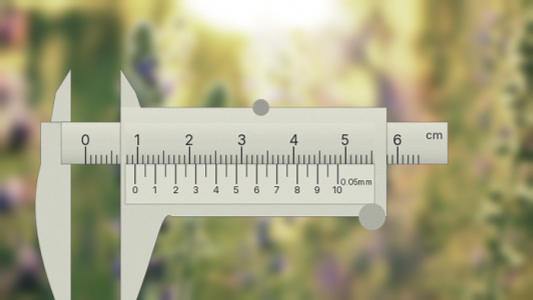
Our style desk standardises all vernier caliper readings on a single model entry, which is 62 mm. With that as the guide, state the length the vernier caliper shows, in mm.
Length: 9.5 mm
